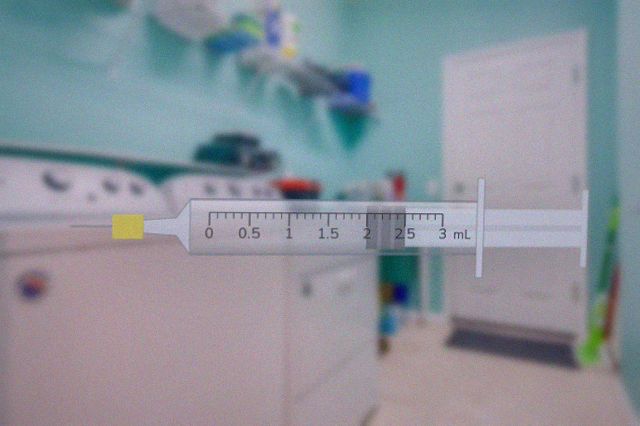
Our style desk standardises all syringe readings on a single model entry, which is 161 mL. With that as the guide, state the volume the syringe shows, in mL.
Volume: 2 mL
